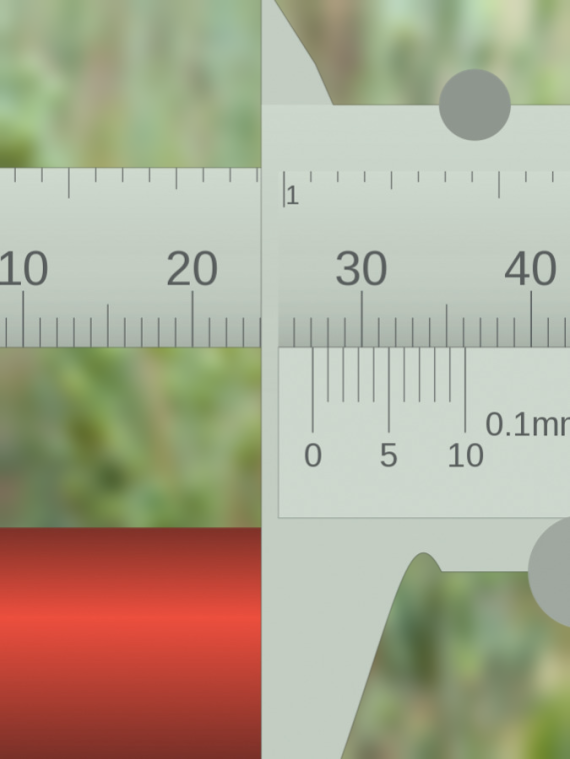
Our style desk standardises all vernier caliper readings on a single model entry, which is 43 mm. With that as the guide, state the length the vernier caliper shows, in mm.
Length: 27.1 mm
